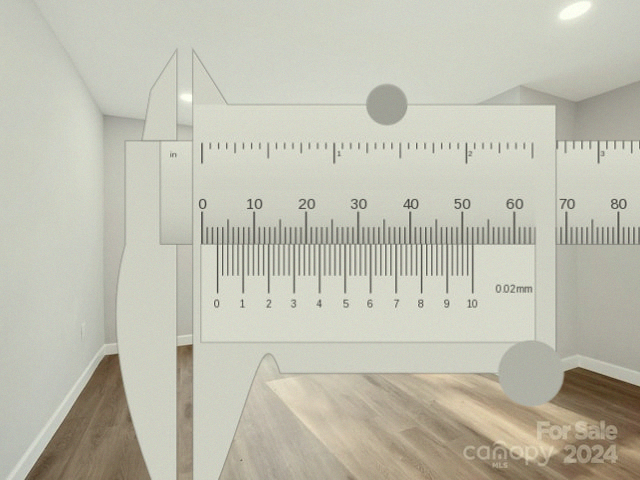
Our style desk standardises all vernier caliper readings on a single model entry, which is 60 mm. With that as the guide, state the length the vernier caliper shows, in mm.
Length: 3.0 mm
